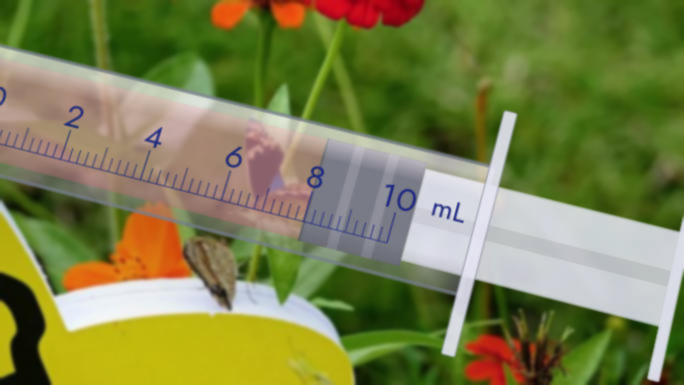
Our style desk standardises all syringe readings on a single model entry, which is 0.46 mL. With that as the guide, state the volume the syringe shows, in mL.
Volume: 8 mL
